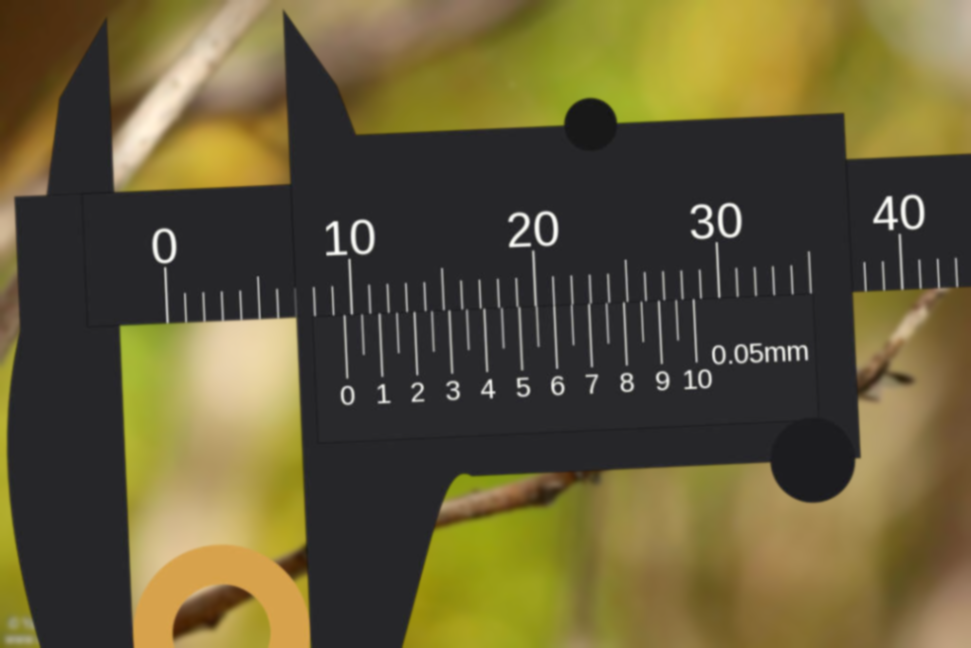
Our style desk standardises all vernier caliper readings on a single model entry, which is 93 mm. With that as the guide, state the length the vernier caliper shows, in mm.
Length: 9.6 mm
